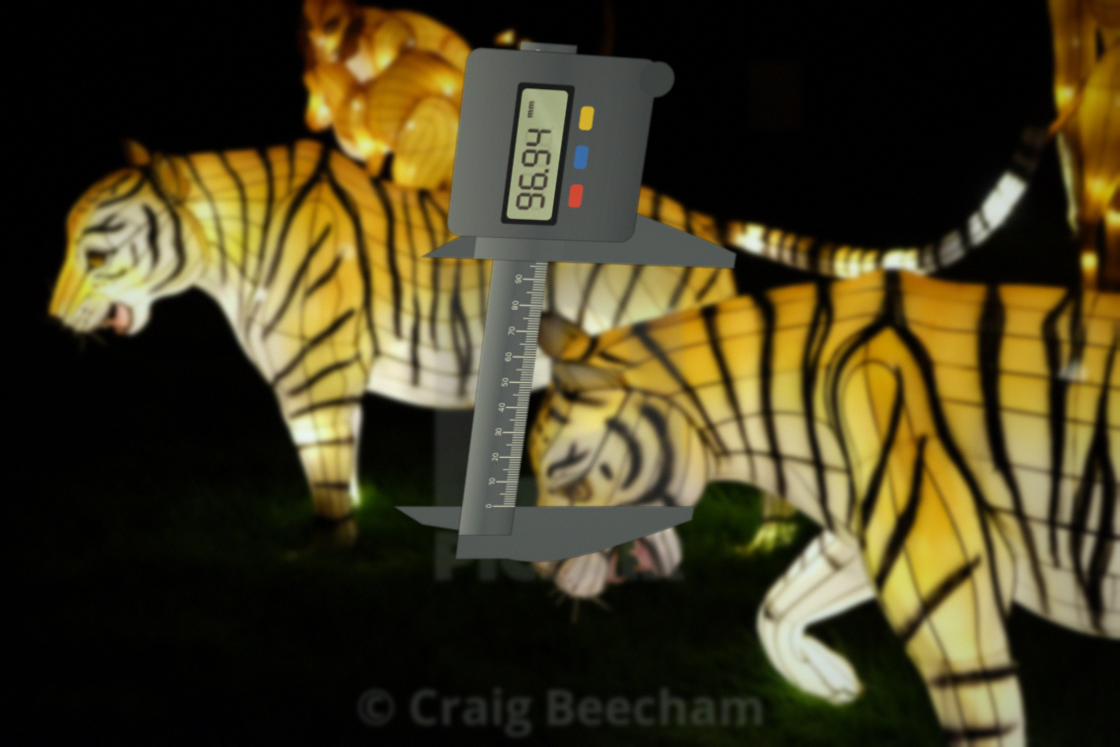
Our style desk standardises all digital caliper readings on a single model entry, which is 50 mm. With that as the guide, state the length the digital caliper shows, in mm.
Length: 96.94 mm
